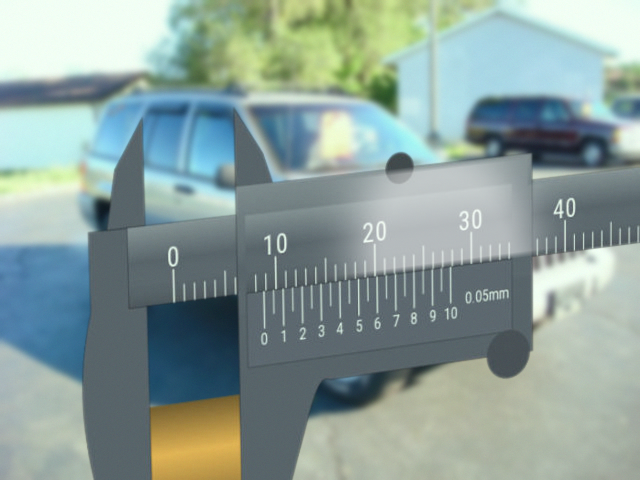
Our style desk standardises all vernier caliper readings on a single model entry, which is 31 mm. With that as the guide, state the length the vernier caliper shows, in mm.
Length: 8.8 mm
